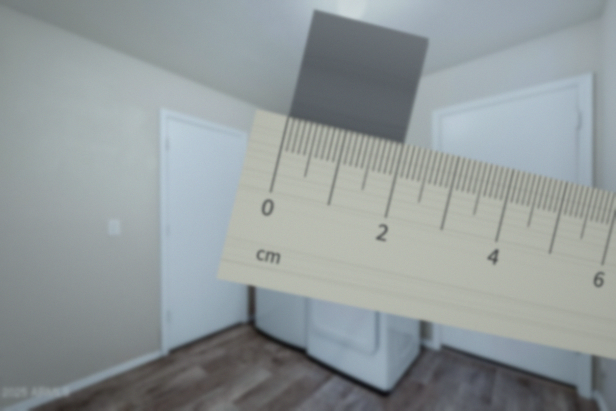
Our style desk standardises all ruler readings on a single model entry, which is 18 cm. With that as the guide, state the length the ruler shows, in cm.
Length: 2 cm
